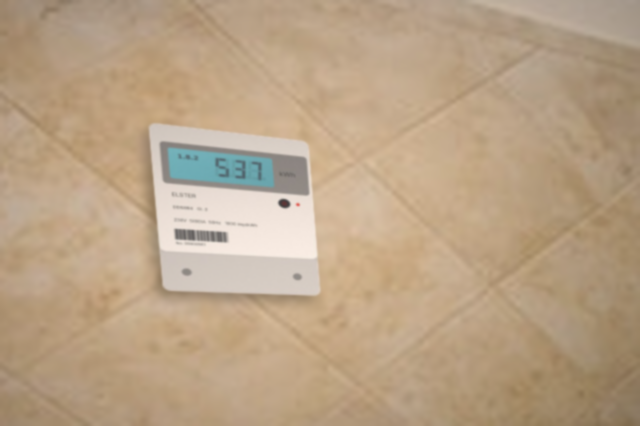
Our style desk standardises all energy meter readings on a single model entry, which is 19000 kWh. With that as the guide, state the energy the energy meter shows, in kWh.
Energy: 537 kWh
